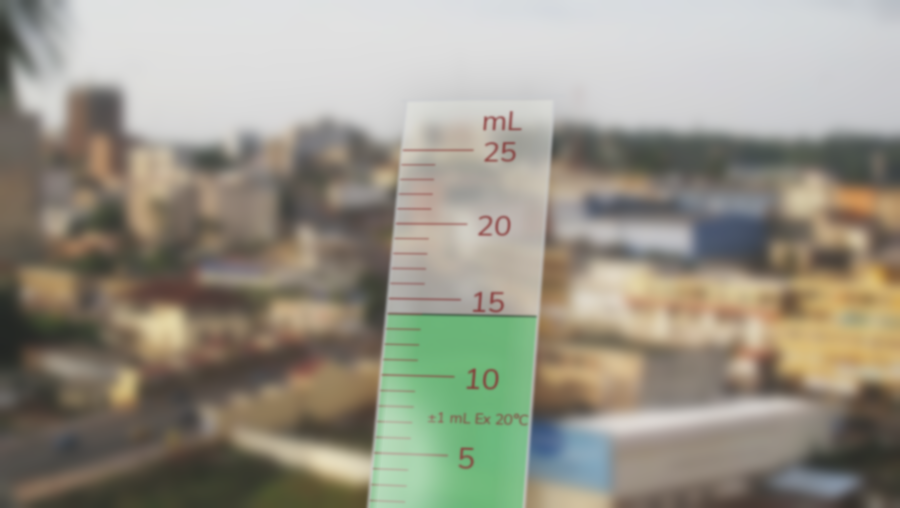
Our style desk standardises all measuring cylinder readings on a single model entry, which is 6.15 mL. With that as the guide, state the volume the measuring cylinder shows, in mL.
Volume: 14 mL
